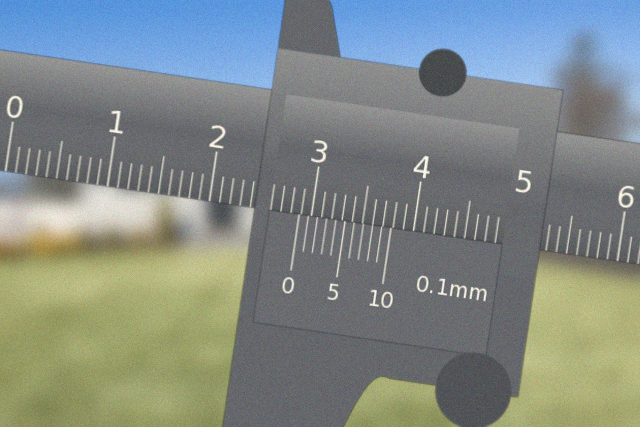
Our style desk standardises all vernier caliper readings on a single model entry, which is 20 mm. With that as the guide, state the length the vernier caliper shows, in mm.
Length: 28.8 mm
